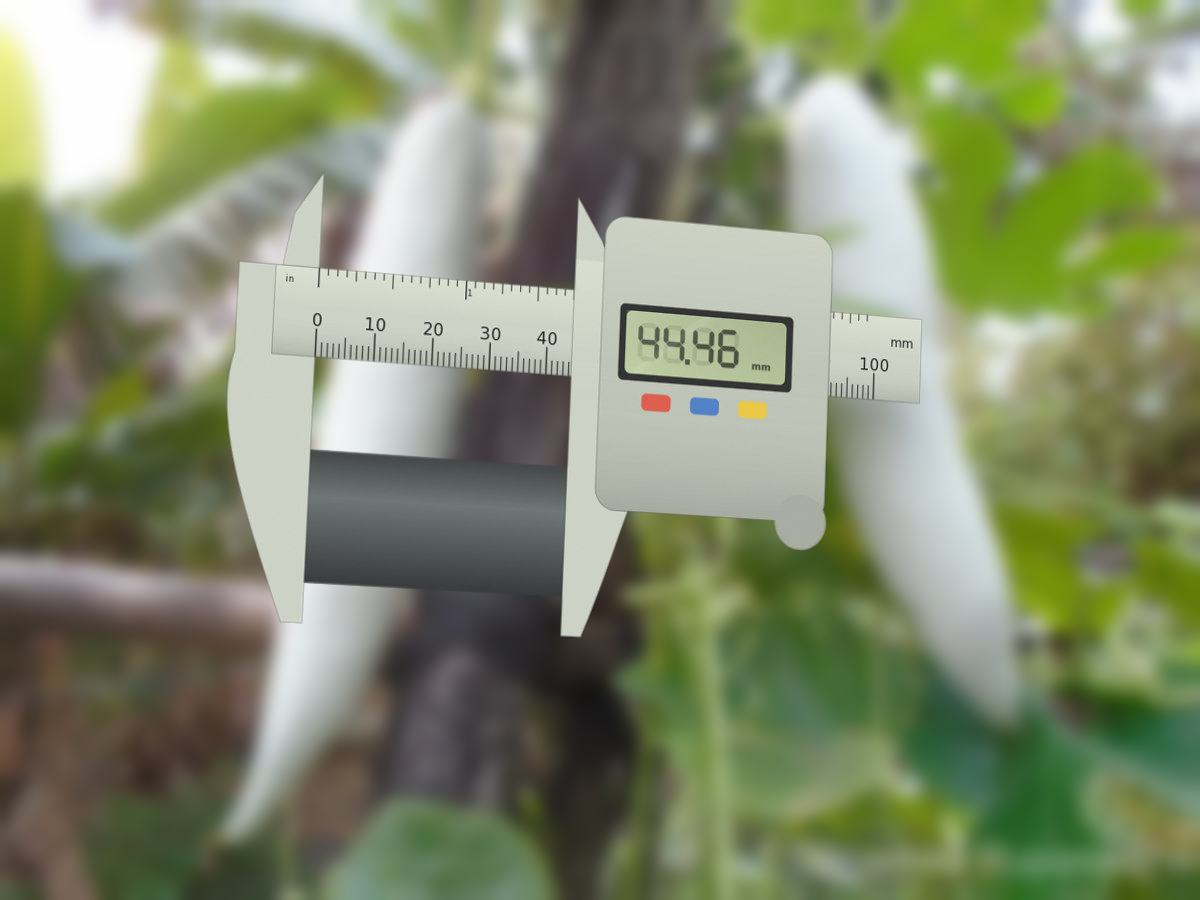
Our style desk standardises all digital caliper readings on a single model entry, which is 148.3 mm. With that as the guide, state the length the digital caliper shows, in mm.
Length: 44.46 mm
